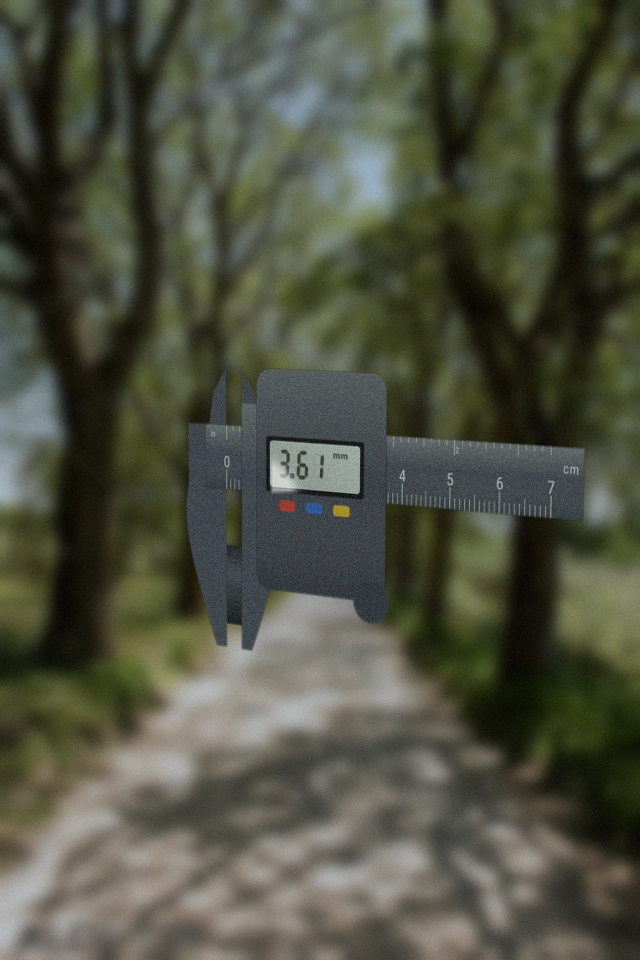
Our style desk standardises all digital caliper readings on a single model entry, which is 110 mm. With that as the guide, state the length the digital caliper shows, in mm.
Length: 3.61 mm
